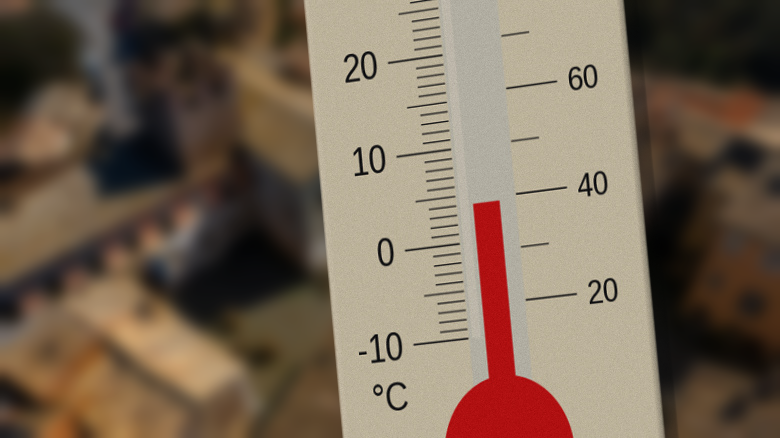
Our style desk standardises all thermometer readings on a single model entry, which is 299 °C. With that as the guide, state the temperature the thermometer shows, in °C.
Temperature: 4 °C
